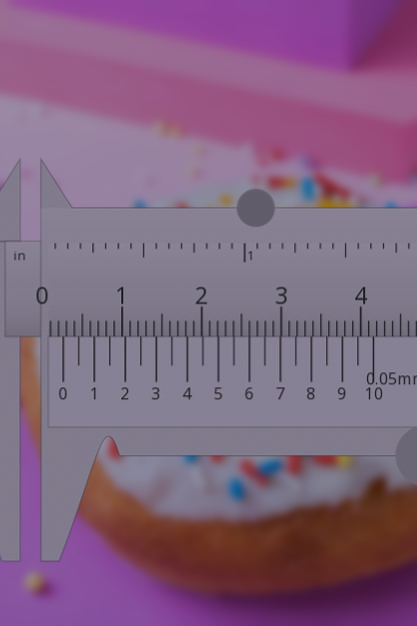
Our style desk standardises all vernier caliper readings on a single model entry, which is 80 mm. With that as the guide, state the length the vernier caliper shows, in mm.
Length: 2.6 mm
